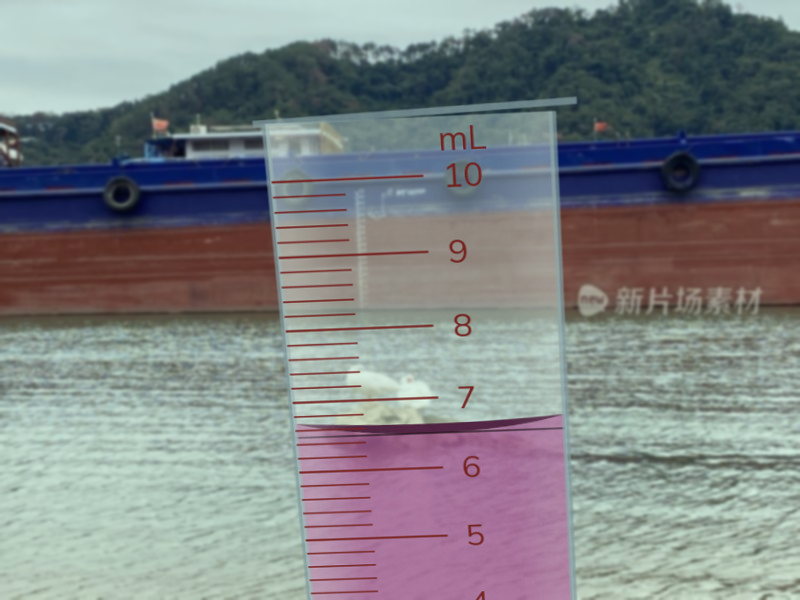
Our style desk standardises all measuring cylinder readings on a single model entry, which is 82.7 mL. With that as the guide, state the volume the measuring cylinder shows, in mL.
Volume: 6.5 mL
